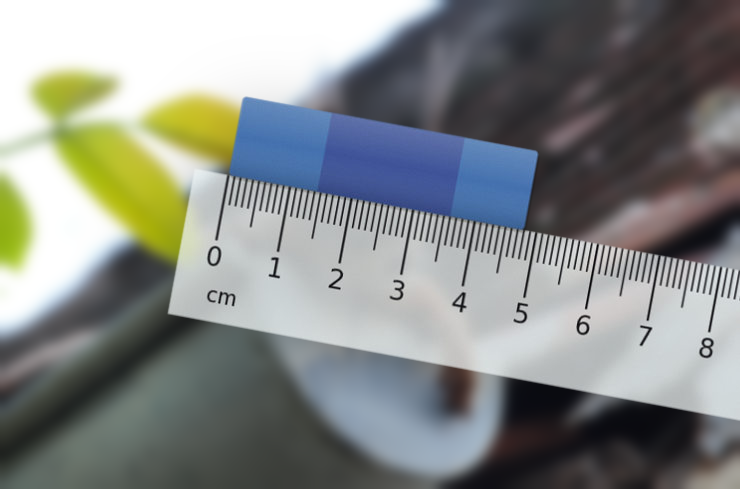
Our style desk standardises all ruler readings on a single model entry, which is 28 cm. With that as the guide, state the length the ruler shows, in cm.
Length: 4.8 cm
